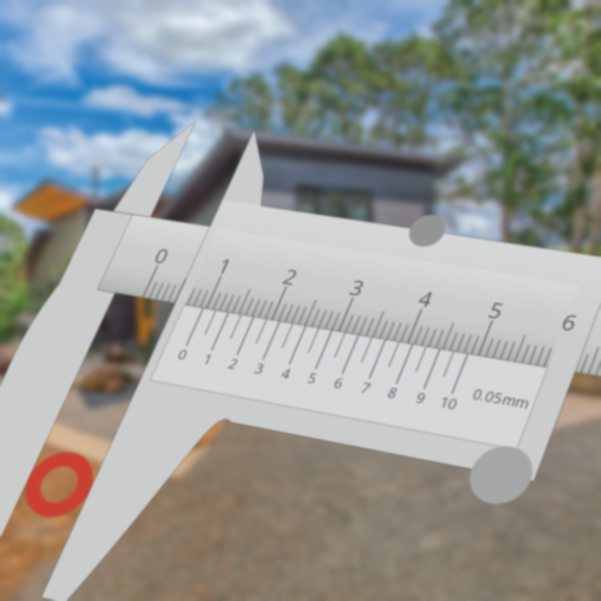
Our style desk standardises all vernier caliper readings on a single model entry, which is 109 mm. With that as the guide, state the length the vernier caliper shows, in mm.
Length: 9.5 mm
